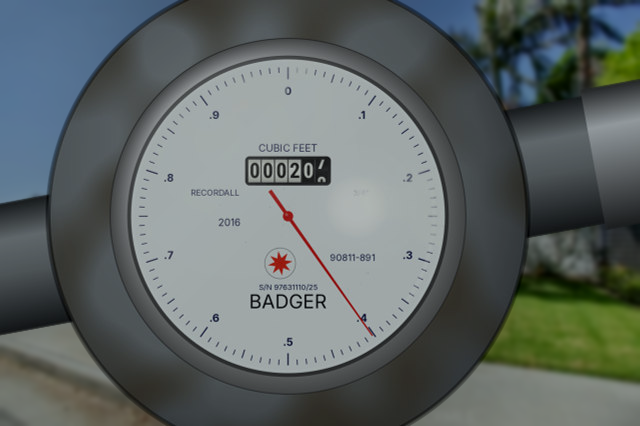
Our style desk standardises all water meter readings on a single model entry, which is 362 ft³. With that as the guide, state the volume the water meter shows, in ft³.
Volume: 207.40 ft³
